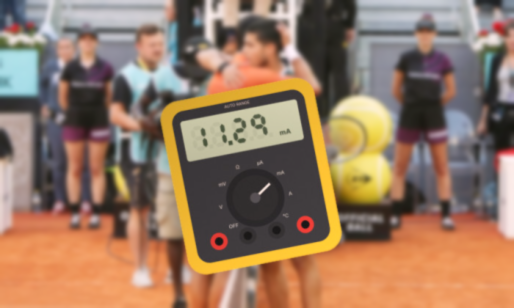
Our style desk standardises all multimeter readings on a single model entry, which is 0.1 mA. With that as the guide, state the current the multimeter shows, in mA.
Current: 11.29 mA
